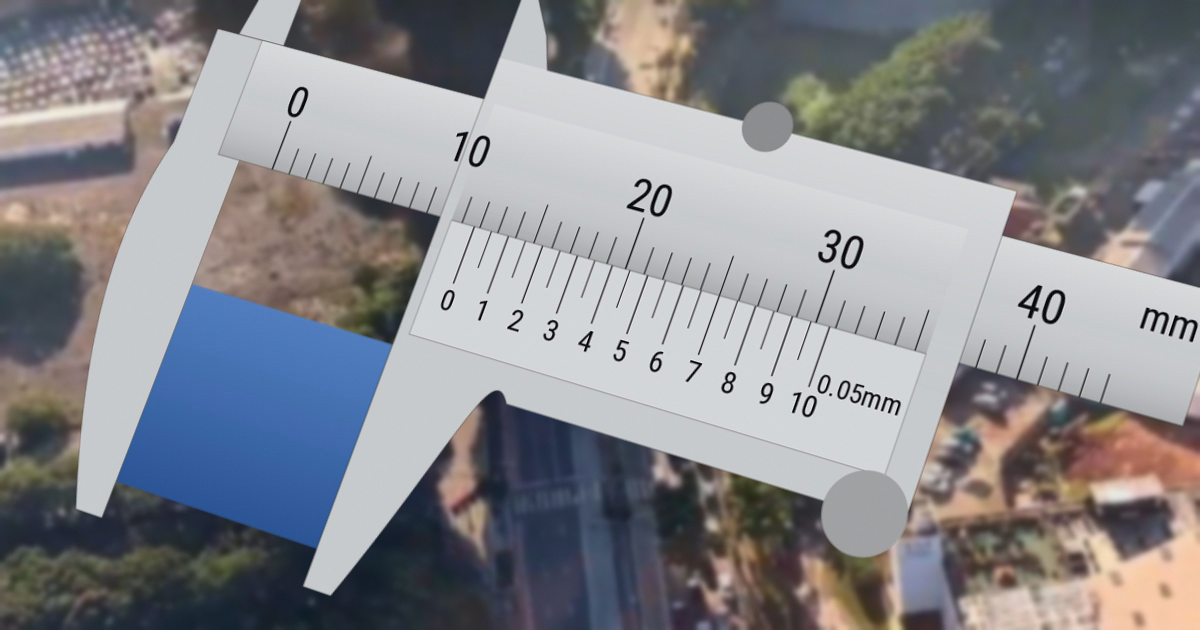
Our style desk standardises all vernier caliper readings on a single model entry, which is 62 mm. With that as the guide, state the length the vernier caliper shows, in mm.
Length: 11.7 mm
